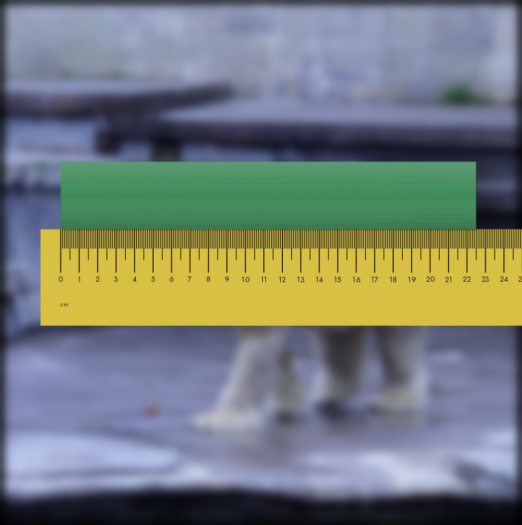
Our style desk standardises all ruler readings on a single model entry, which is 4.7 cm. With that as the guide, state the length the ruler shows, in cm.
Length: 22.5 cm
